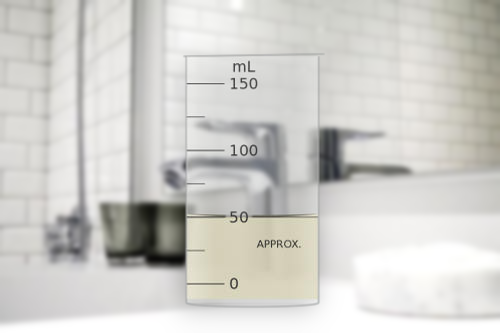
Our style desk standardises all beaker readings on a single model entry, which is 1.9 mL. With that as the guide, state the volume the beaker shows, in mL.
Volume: 50 mL
